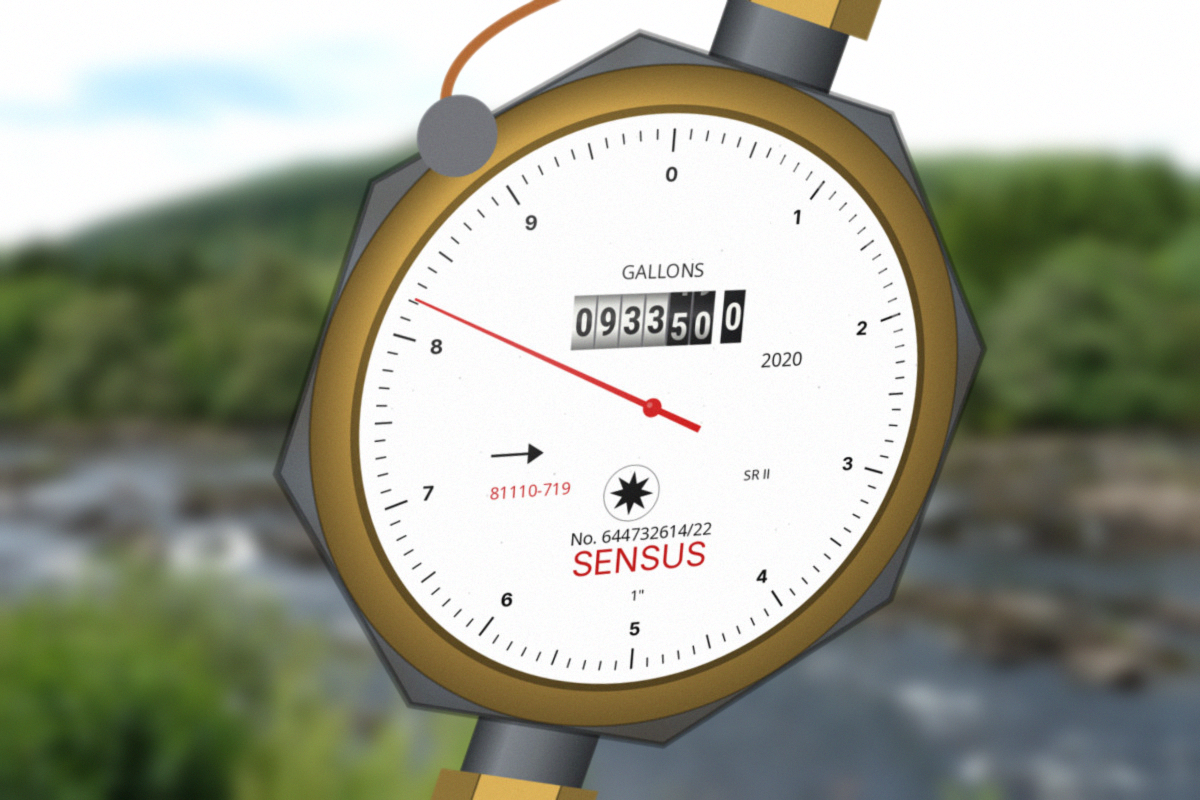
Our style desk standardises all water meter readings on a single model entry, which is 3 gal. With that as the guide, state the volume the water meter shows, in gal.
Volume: 933498.2 gal
